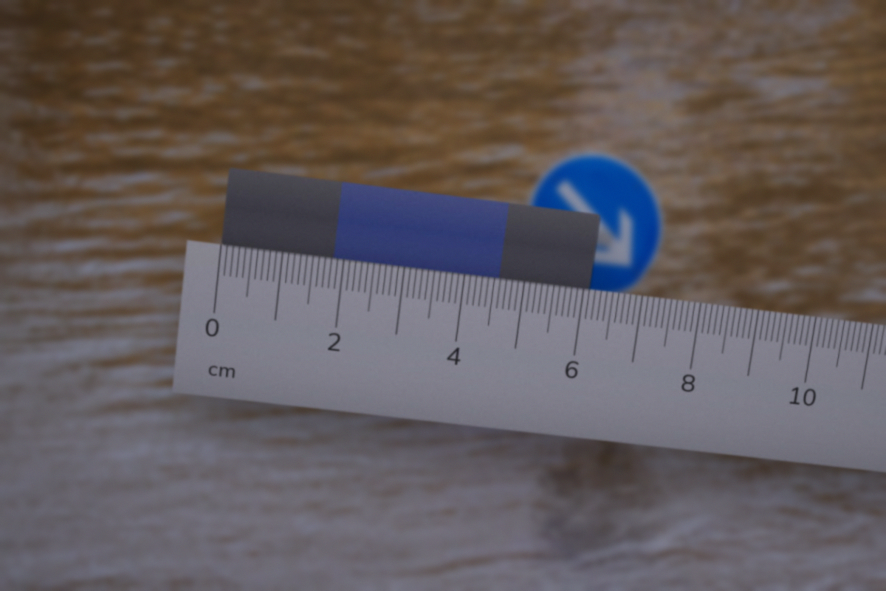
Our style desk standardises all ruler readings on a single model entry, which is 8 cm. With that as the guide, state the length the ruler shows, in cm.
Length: 6.1 cm
